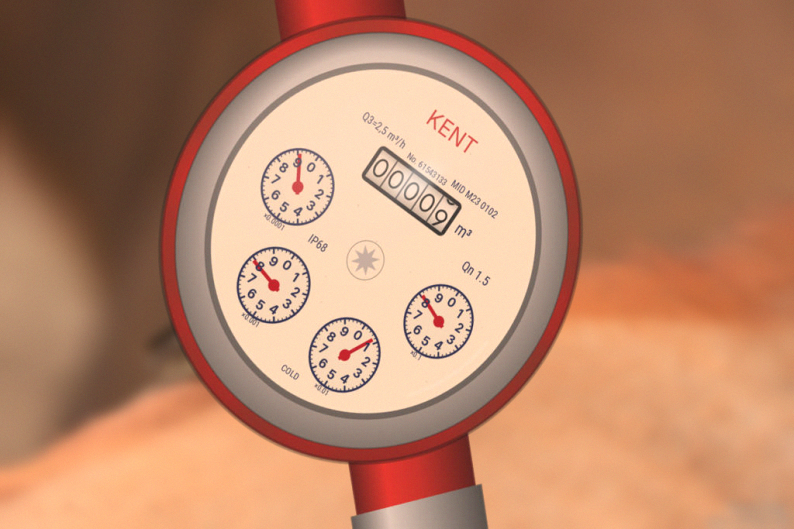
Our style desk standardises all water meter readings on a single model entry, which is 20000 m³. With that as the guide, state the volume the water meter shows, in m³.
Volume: 8.8079 m³
